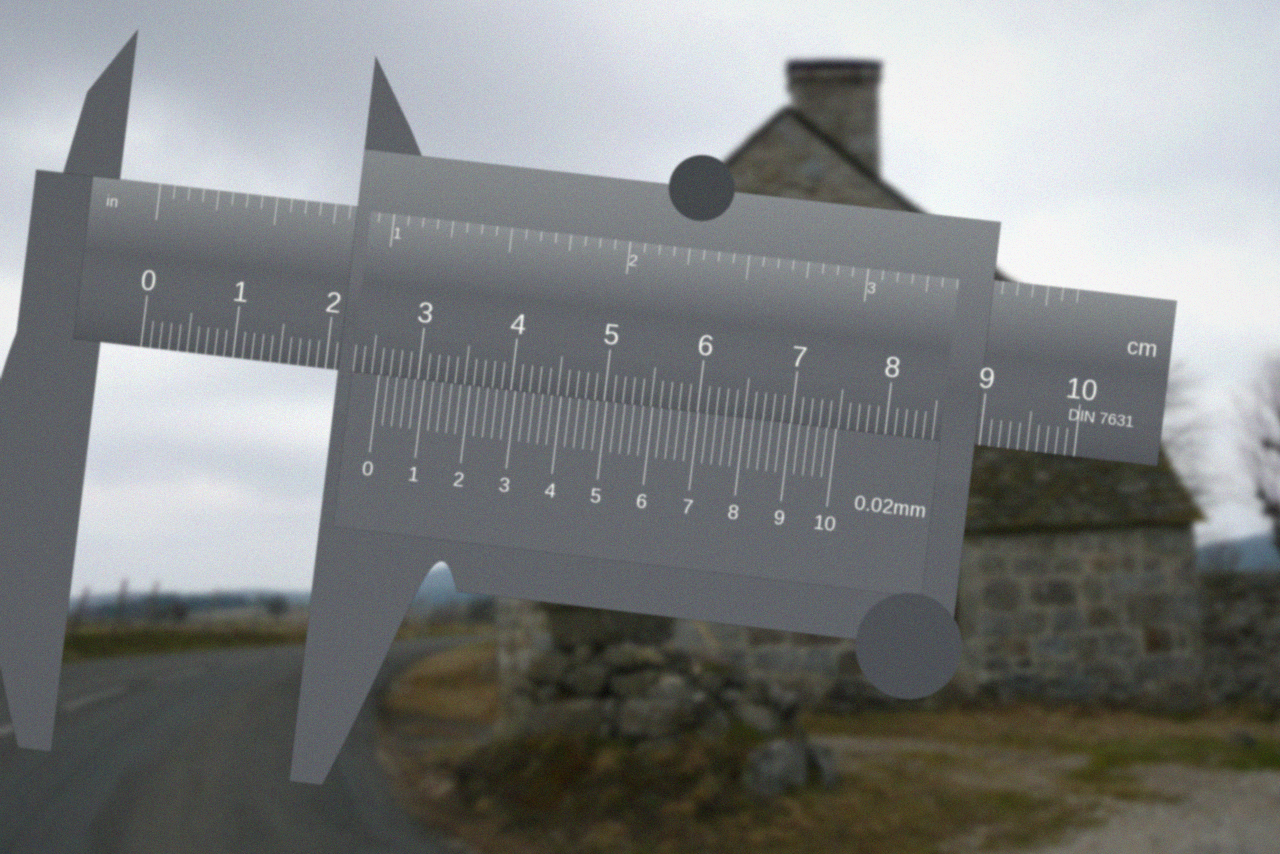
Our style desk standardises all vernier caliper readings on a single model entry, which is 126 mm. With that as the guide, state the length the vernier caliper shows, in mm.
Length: 25.8 mm
